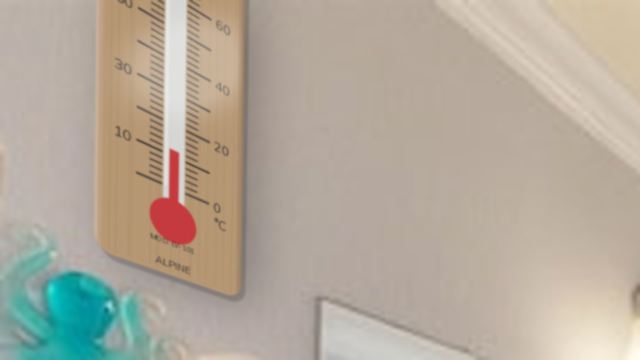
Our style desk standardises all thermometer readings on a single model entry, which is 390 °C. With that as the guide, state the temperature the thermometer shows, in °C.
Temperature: 12 °C
